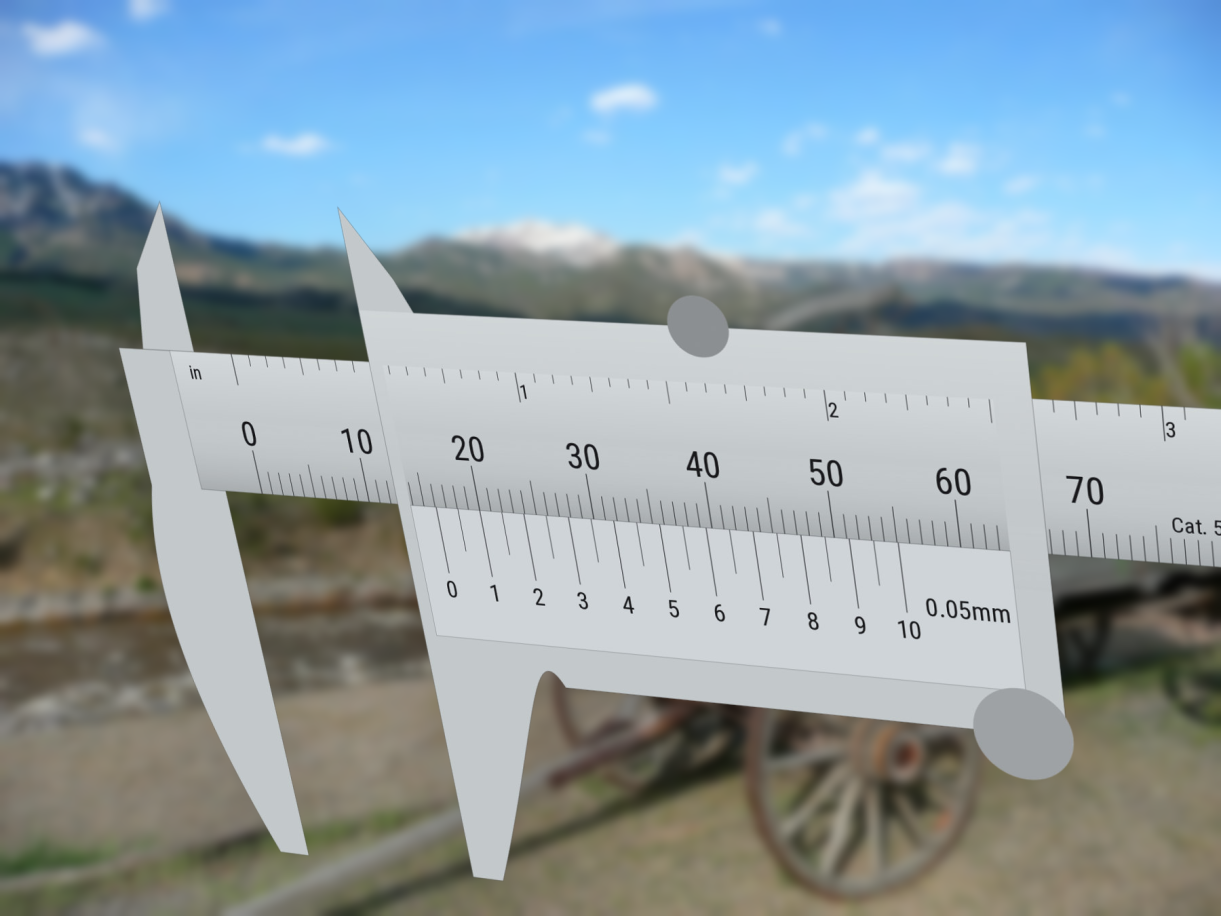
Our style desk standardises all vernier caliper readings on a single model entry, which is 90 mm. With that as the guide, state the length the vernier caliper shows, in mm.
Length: 16.1 mm
